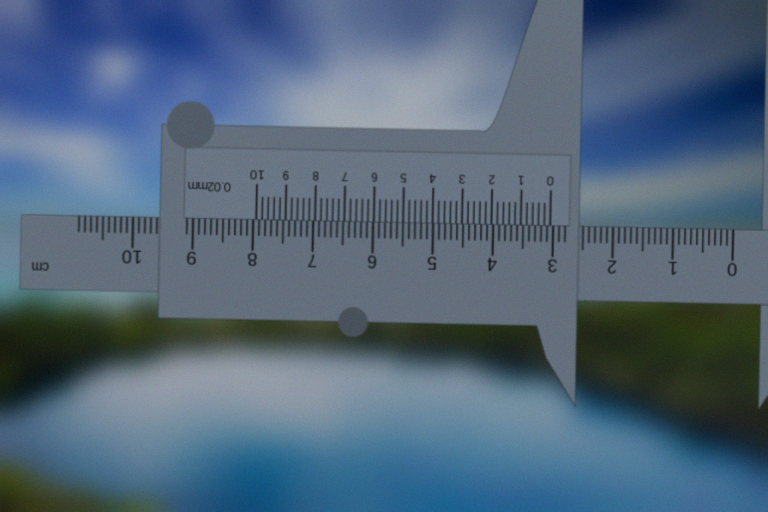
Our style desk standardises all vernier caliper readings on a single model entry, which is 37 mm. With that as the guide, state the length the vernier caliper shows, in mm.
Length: 30.5 mm
